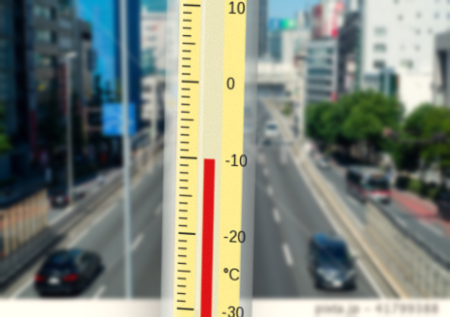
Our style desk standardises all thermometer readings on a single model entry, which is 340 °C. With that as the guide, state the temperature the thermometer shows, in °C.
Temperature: -10 °C
